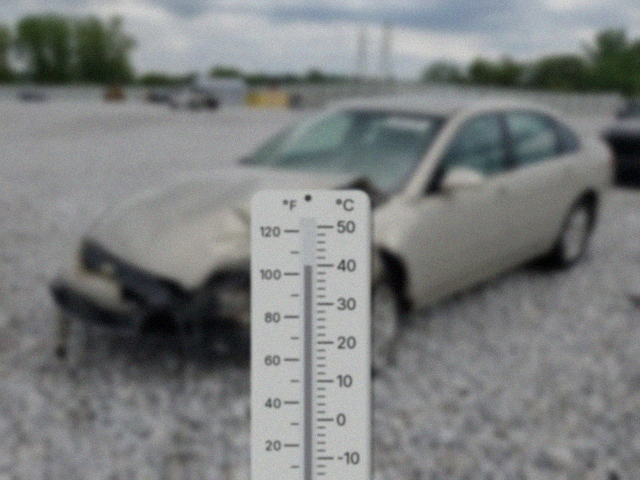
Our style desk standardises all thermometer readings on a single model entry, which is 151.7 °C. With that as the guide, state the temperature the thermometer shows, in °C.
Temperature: 40 °C
